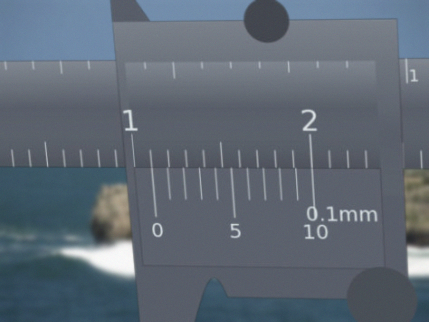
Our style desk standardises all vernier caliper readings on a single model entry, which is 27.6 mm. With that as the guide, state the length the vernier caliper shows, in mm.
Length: 11.0 mm
